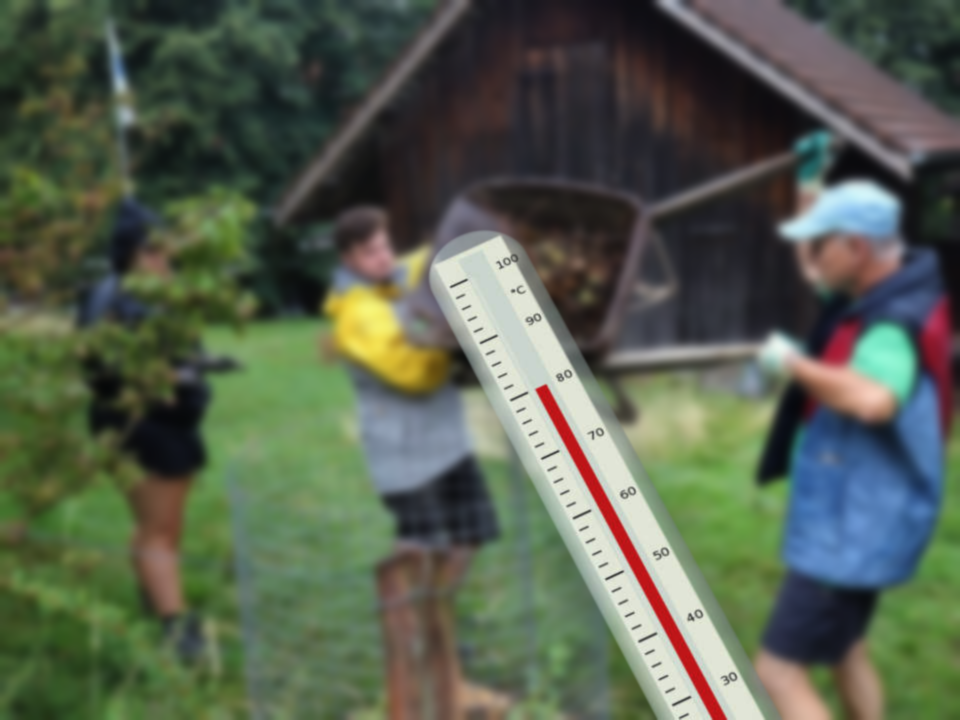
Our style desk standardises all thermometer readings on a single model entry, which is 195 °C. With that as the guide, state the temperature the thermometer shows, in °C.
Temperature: 80 °C
